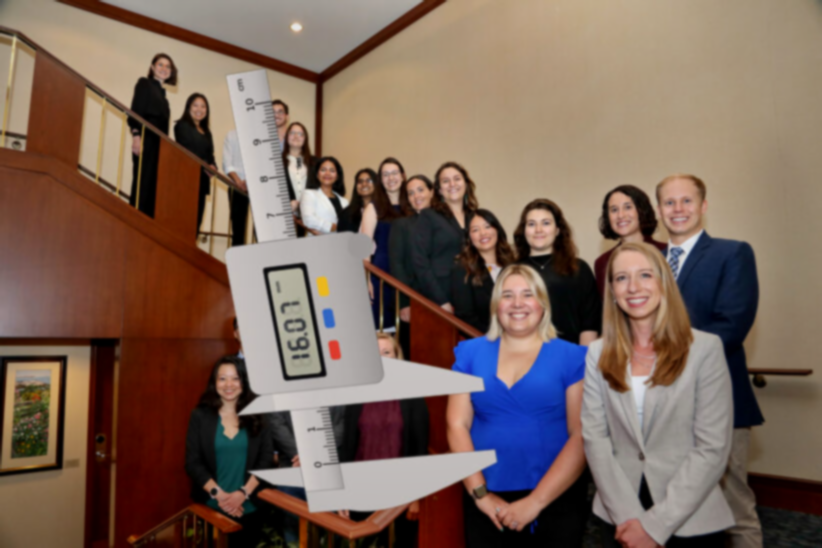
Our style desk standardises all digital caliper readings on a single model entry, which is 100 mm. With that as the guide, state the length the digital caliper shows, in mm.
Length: 16.07 mm
